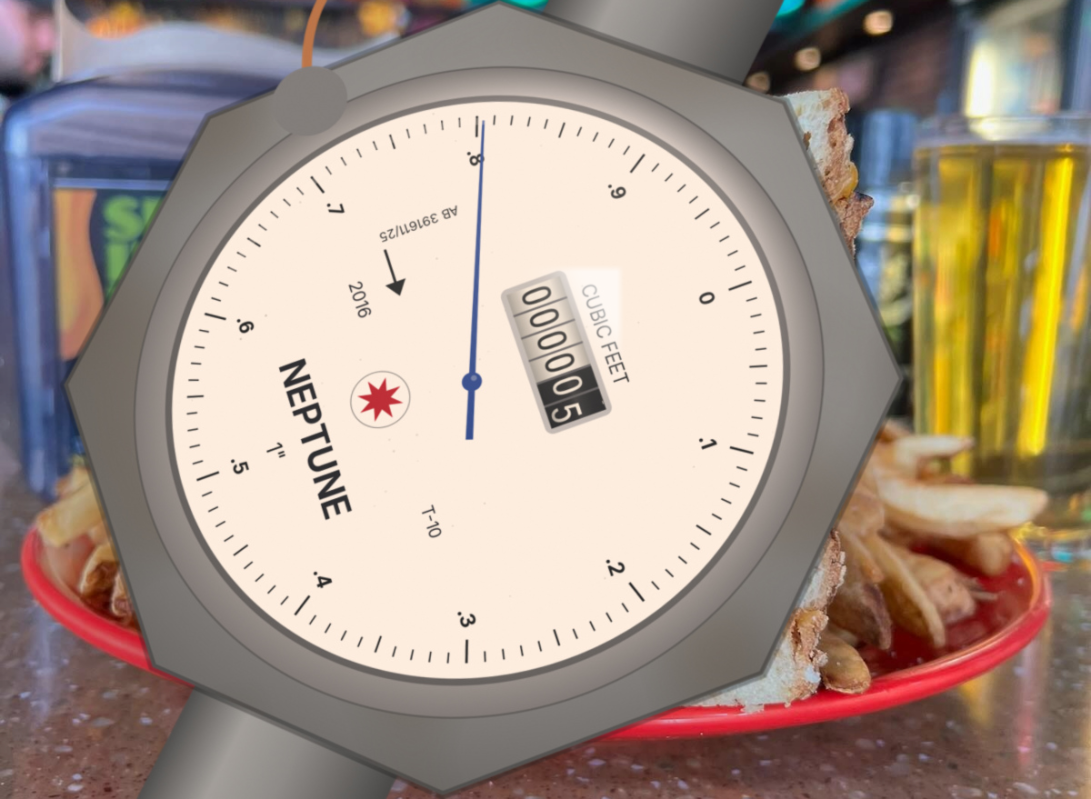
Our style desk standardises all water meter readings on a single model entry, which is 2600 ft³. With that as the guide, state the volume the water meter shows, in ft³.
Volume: 4.80 ft³
